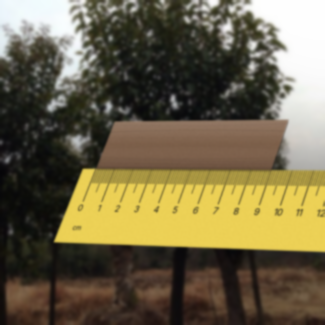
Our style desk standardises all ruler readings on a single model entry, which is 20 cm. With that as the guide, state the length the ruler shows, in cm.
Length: 9 cm
